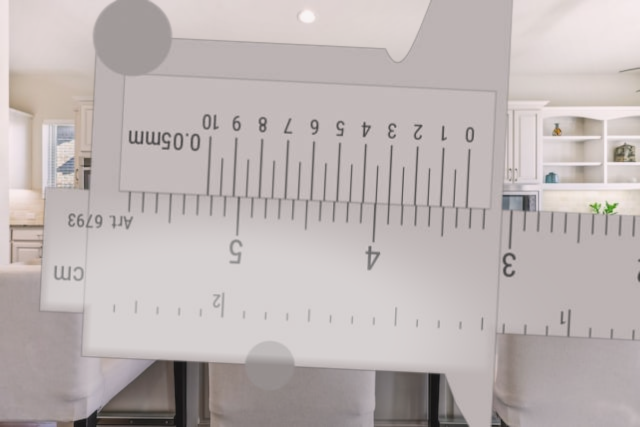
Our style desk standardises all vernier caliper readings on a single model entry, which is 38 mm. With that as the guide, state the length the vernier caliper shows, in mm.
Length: 33.3 mm
